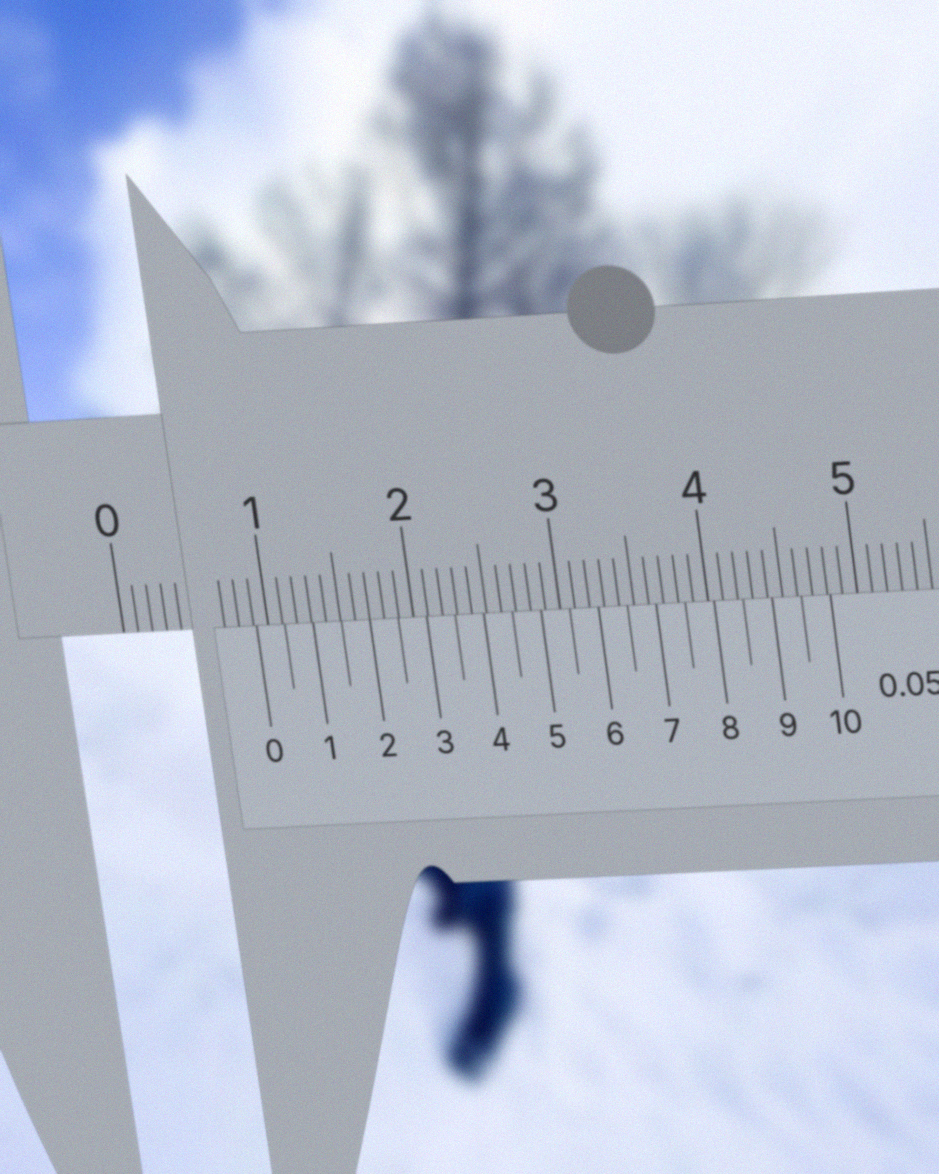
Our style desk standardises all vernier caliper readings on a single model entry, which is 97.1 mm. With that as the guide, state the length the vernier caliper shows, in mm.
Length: 9.2 mm
